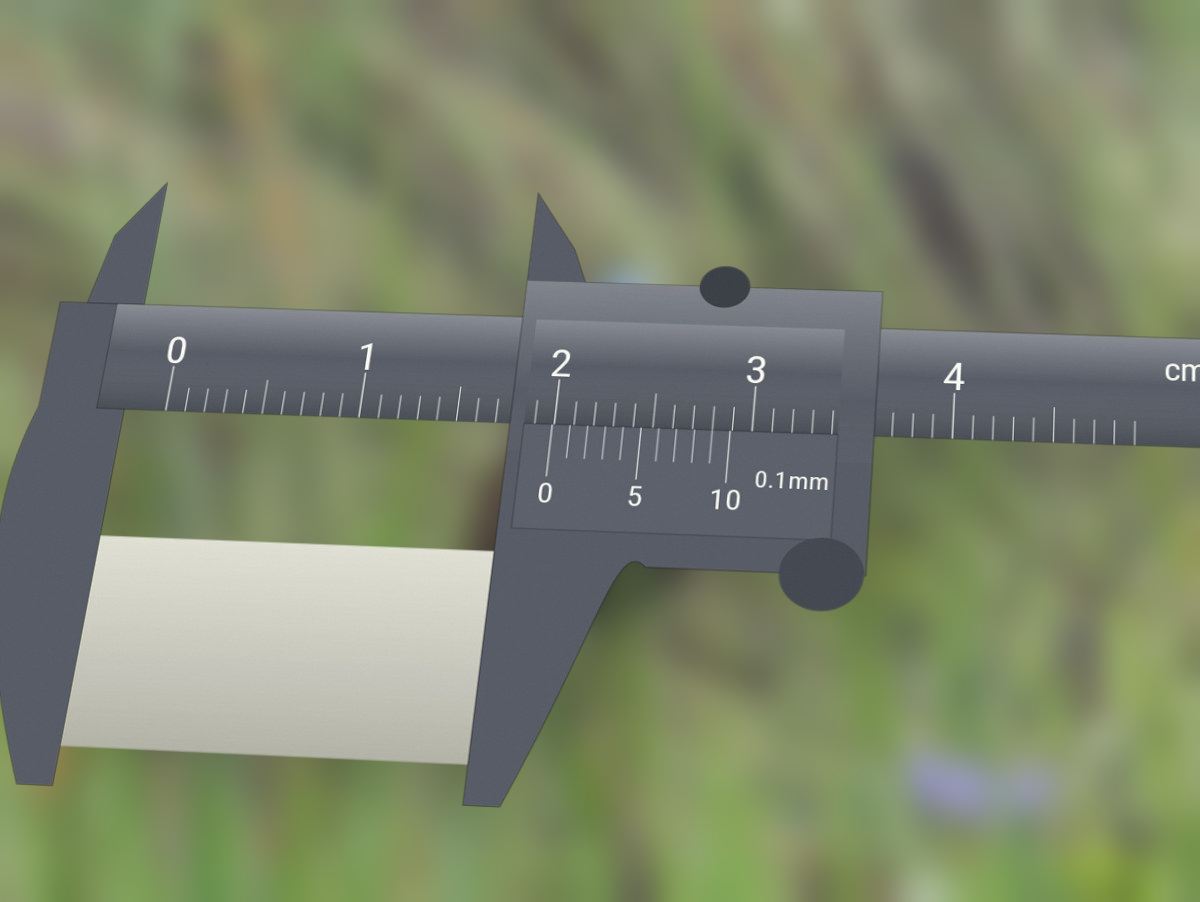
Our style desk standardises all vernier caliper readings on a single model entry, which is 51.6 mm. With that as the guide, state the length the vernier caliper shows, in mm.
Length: 19.9 mm
